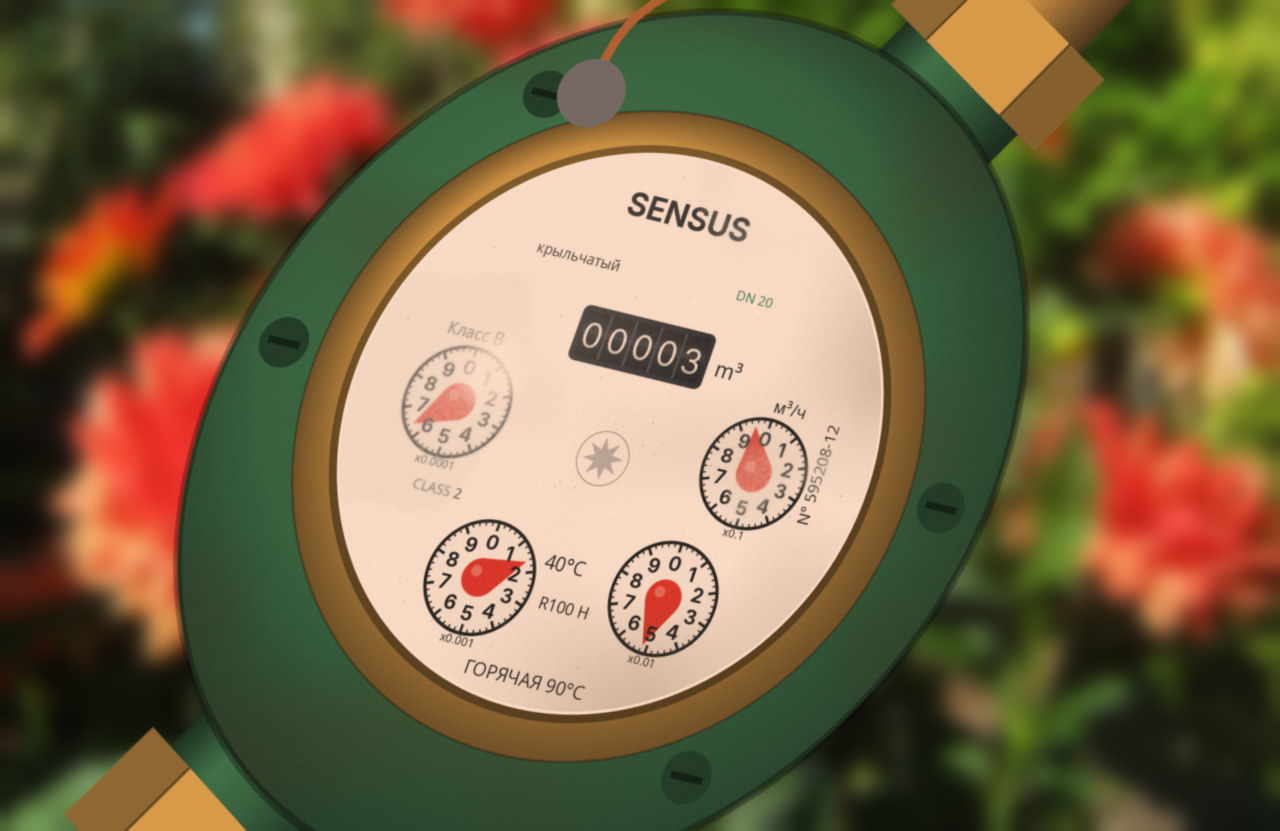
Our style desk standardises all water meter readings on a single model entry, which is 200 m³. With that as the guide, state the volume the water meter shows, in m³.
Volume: 2.9516 m³
